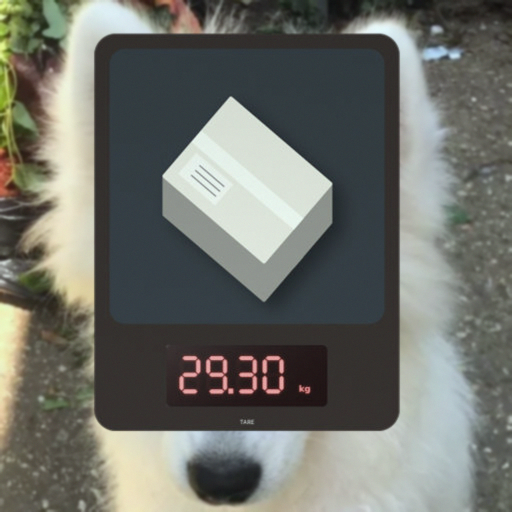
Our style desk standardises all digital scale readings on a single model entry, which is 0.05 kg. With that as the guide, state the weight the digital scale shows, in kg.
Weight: 29.30 kg
